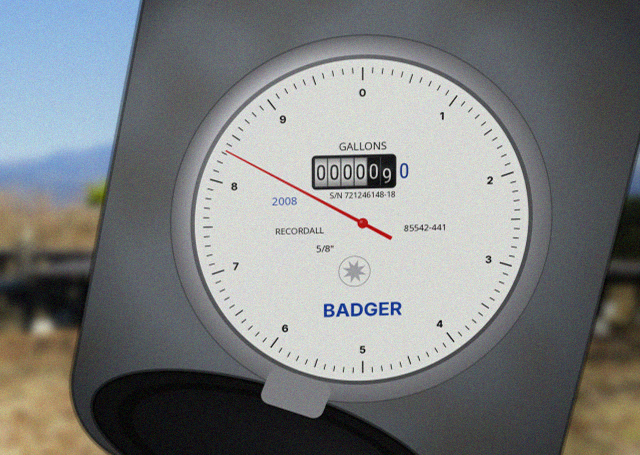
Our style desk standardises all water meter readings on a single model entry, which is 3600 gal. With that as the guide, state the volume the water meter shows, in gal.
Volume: 88.3 gal
